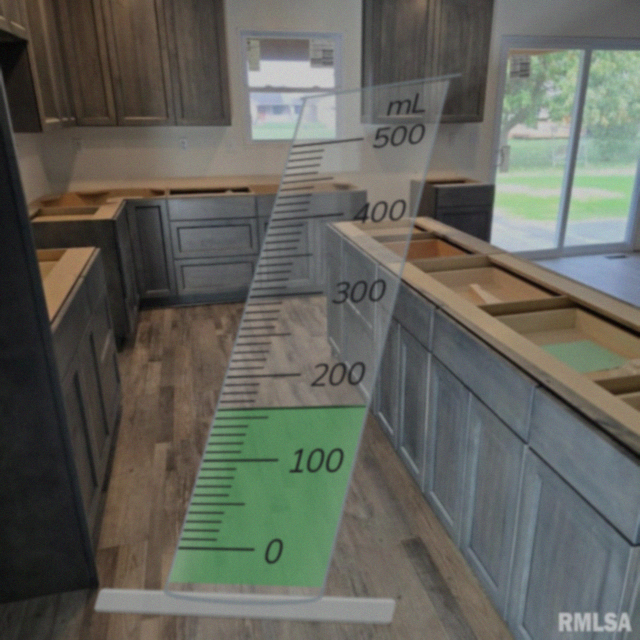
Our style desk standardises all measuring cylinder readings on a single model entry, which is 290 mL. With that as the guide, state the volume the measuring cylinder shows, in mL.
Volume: 160 mL
